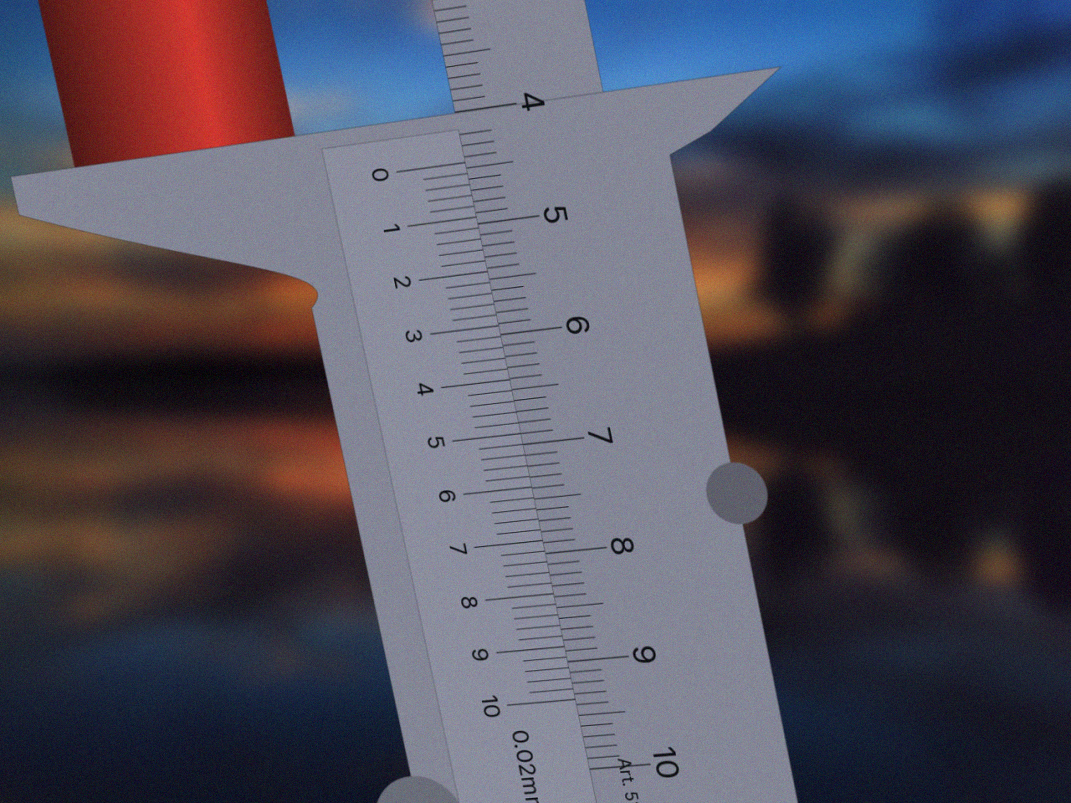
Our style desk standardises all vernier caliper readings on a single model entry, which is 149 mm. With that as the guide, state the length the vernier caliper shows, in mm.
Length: 44.5 mm
